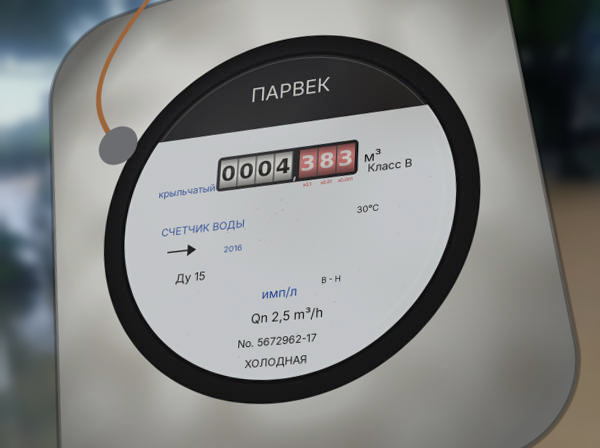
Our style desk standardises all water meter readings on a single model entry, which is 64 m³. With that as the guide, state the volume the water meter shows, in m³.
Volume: 4.383 m³
